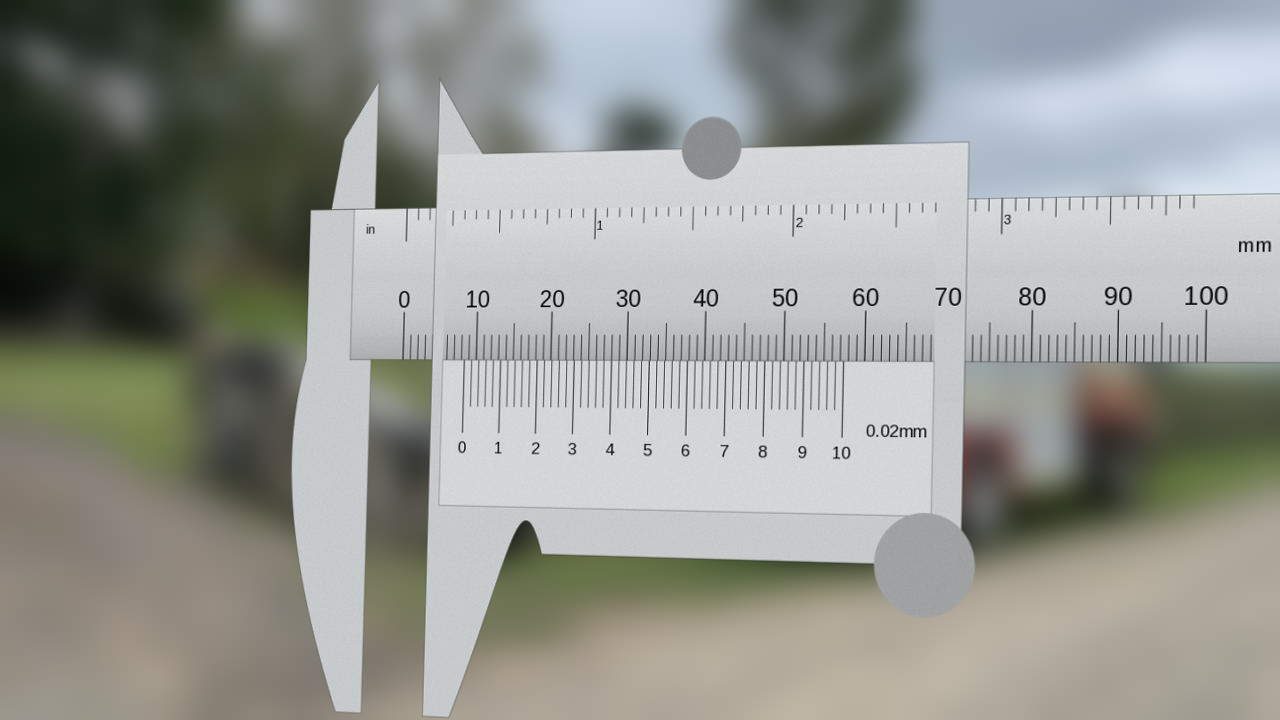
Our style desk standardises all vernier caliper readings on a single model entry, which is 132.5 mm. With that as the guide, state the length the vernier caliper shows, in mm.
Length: 8.4 mm
